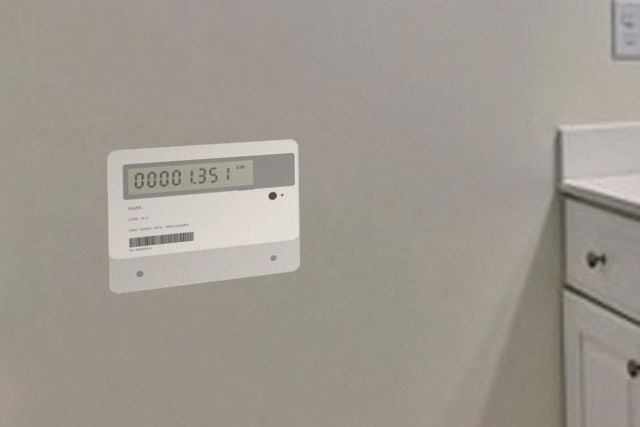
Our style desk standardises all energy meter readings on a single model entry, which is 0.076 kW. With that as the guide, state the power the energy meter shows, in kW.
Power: 1.351 kW
